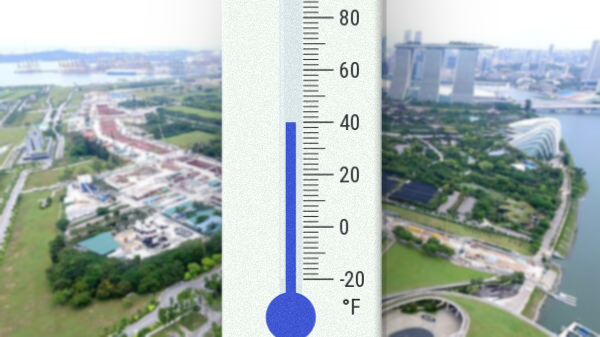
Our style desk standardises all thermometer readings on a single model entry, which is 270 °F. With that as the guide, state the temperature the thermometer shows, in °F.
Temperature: 40 °F
